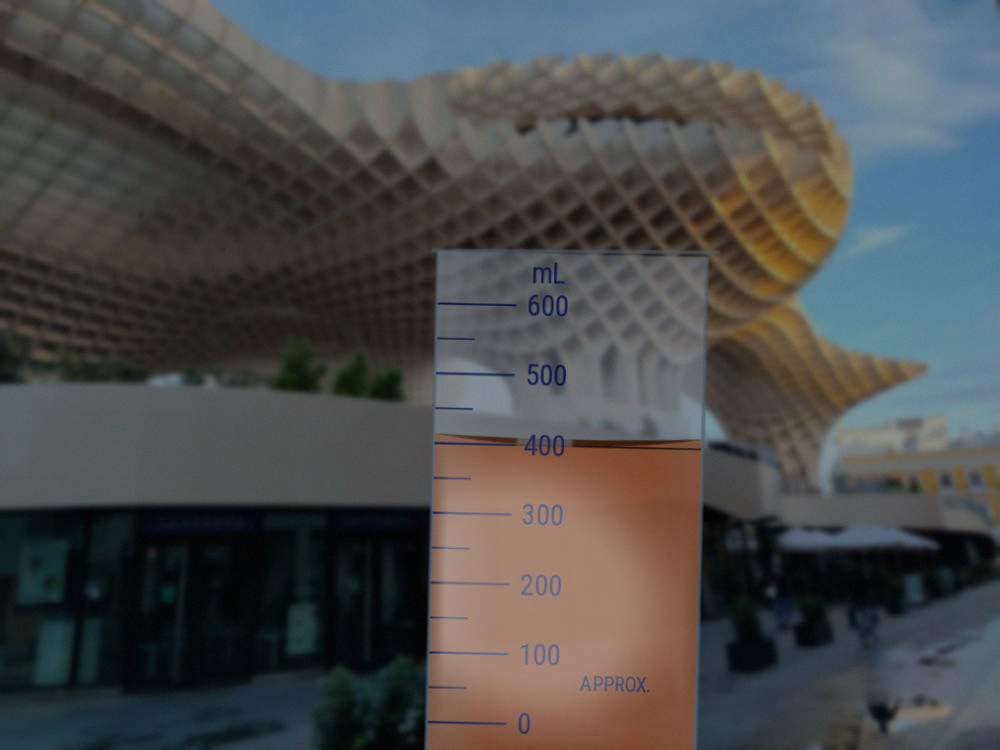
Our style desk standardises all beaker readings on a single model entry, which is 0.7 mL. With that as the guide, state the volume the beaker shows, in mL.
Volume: 400 mL
